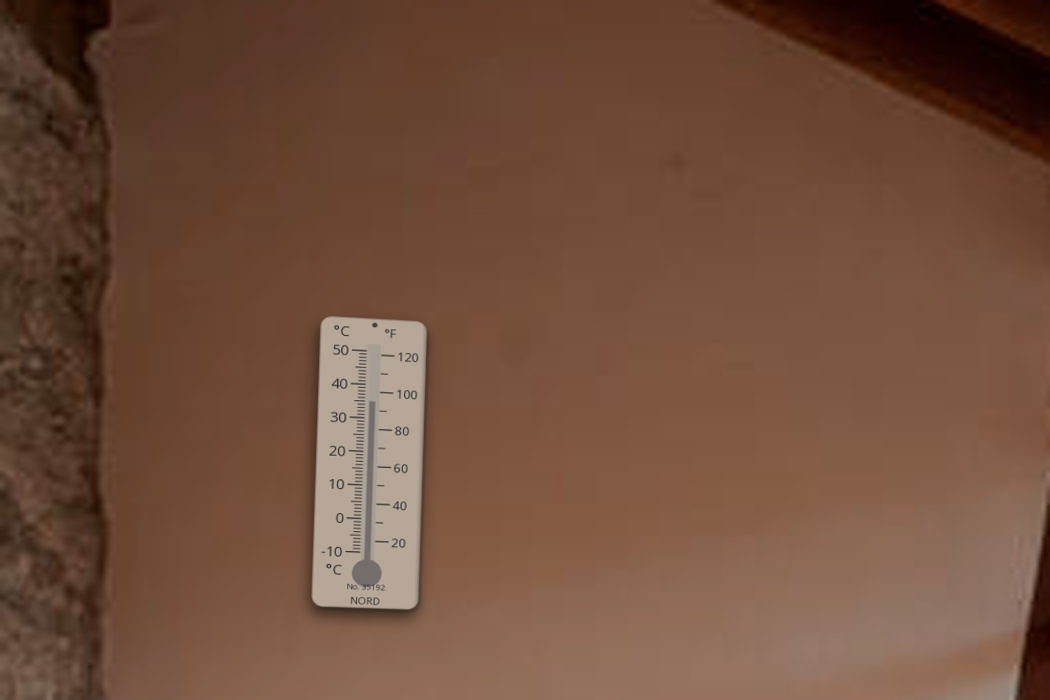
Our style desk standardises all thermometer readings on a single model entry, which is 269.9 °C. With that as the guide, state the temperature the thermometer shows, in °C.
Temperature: 35 °C
